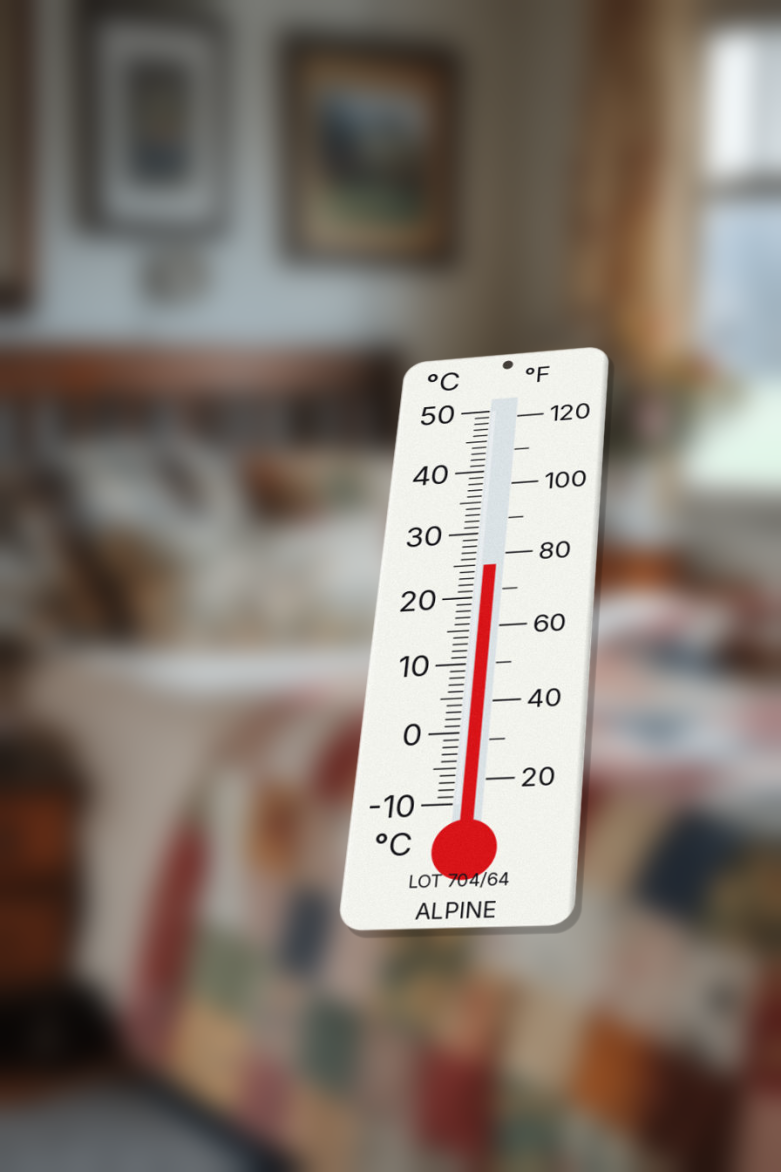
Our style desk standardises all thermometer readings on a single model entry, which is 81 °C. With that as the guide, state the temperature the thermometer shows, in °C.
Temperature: 25 °C
